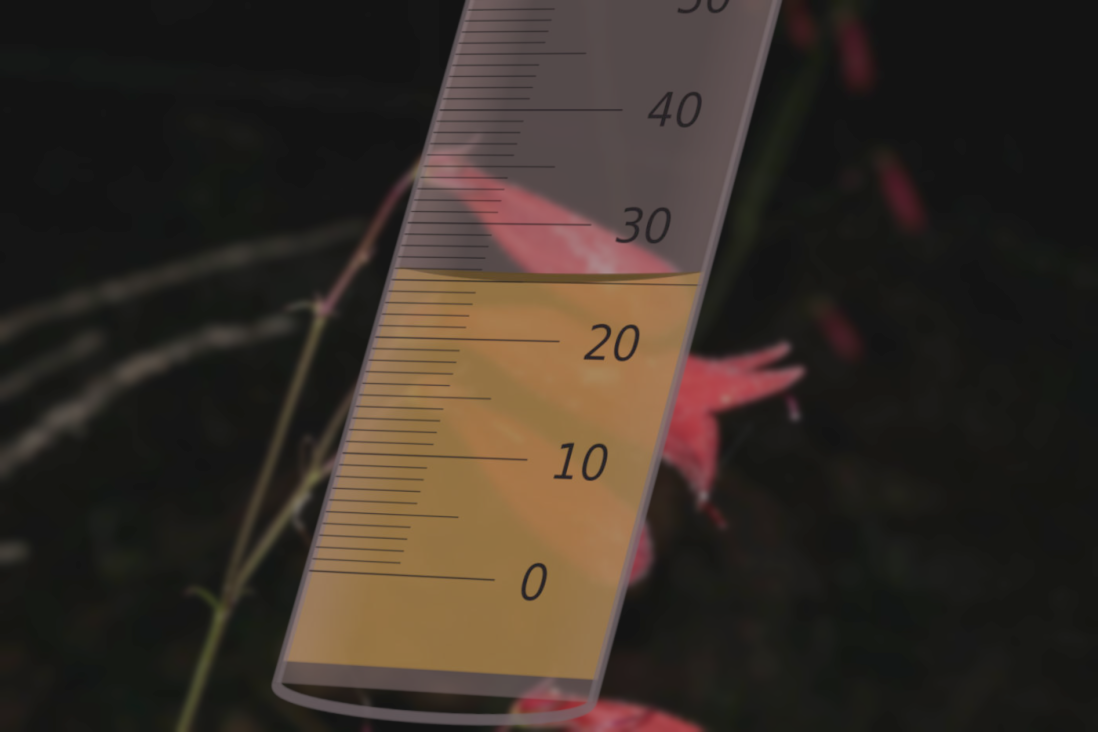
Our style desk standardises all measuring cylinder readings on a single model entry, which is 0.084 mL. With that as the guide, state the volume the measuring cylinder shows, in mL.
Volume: 25 mL
